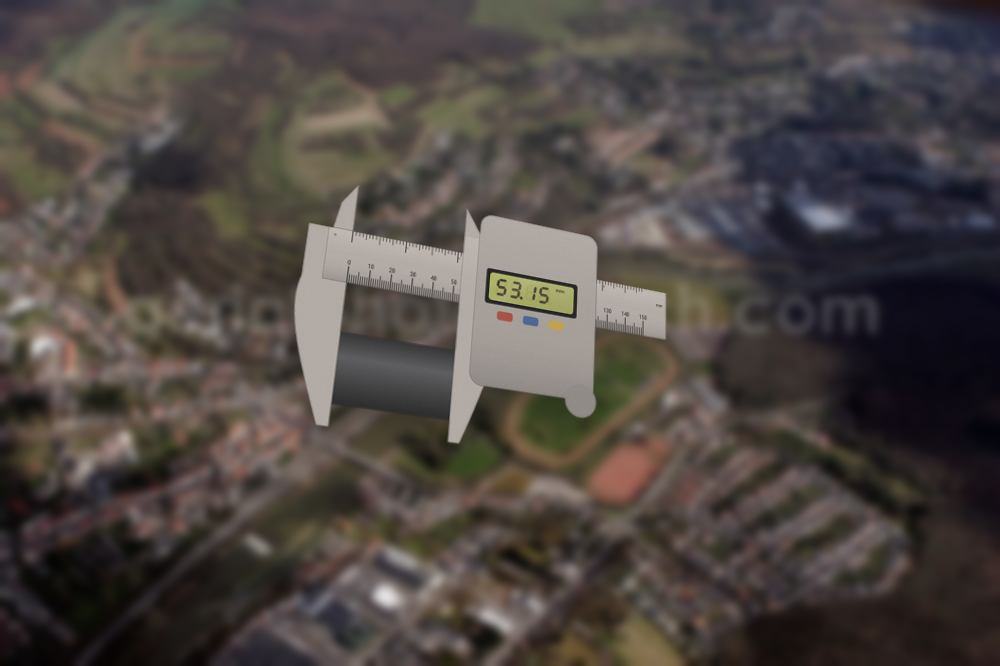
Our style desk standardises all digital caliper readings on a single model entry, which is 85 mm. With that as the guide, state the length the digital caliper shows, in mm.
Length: 53.15 mm
